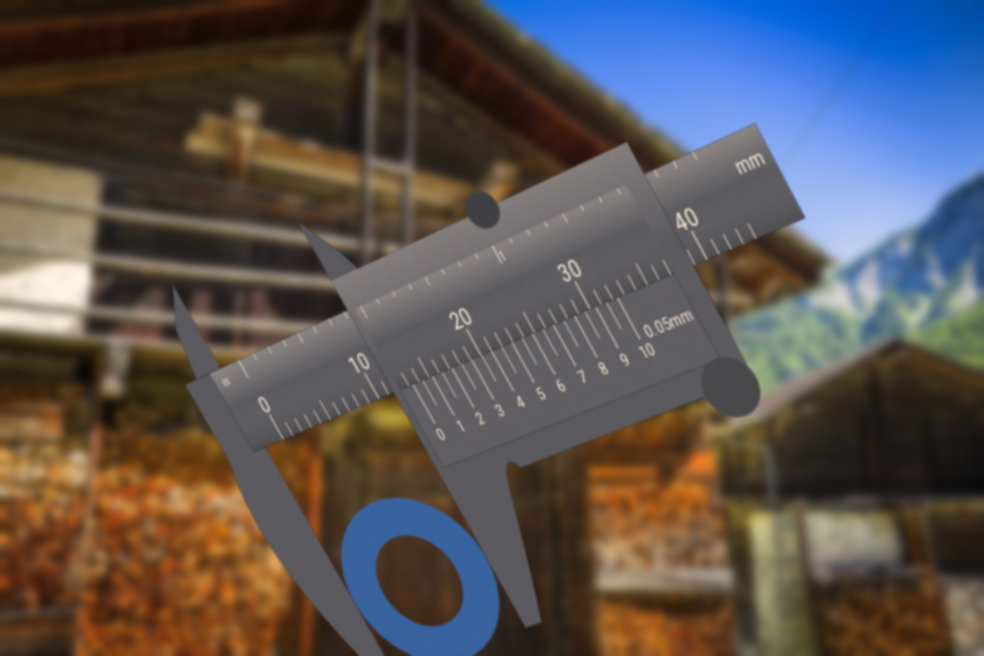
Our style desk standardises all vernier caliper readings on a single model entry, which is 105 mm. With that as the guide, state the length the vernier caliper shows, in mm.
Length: 13.4 mm
